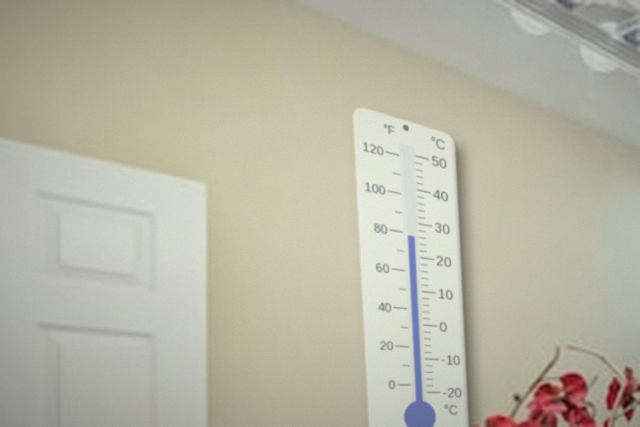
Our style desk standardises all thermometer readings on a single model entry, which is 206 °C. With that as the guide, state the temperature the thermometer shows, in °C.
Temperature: 26 °C
